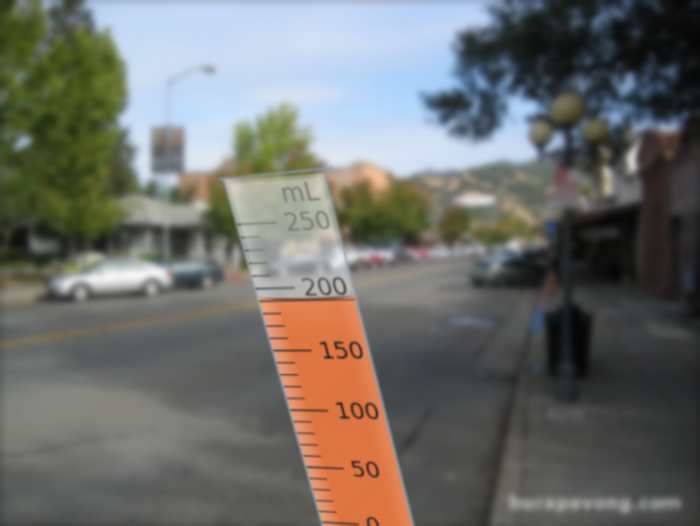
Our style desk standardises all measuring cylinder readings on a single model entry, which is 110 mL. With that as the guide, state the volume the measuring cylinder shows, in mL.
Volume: 190 mL
